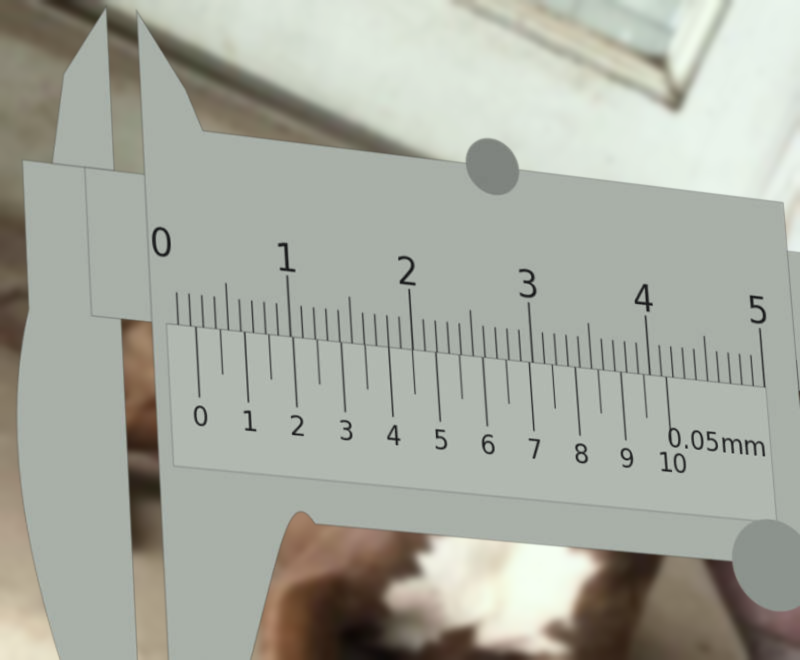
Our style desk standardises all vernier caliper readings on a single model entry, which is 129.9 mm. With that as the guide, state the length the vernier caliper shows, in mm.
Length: 2.4 mm
